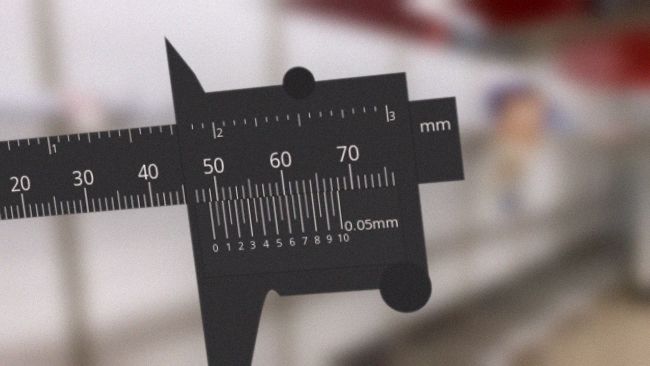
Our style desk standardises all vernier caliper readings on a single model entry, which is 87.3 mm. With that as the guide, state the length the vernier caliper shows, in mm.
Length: 48.8 mm
